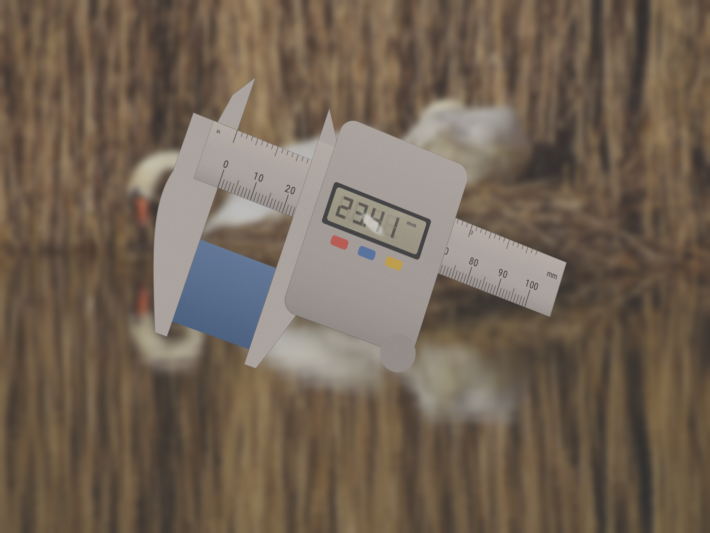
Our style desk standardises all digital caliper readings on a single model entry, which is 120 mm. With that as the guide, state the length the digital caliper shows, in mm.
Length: 23.41 mm
